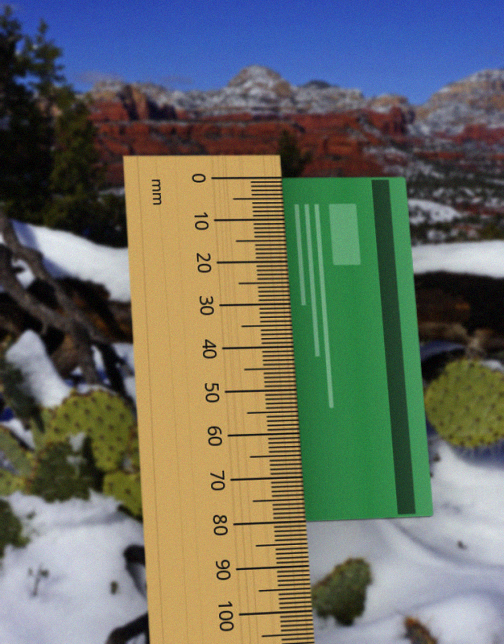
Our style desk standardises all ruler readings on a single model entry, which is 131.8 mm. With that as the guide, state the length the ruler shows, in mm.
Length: 80 mm
